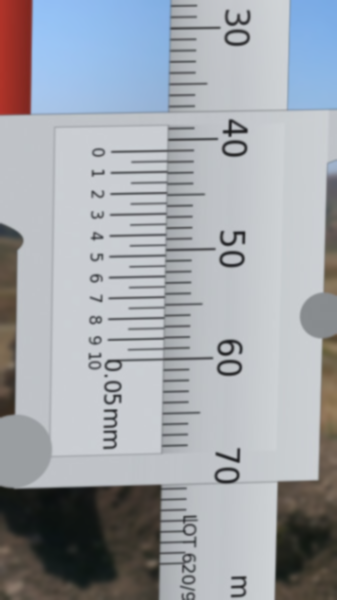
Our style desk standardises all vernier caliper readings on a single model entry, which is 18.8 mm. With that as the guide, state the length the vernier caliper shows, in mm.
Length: 41.0 mm
